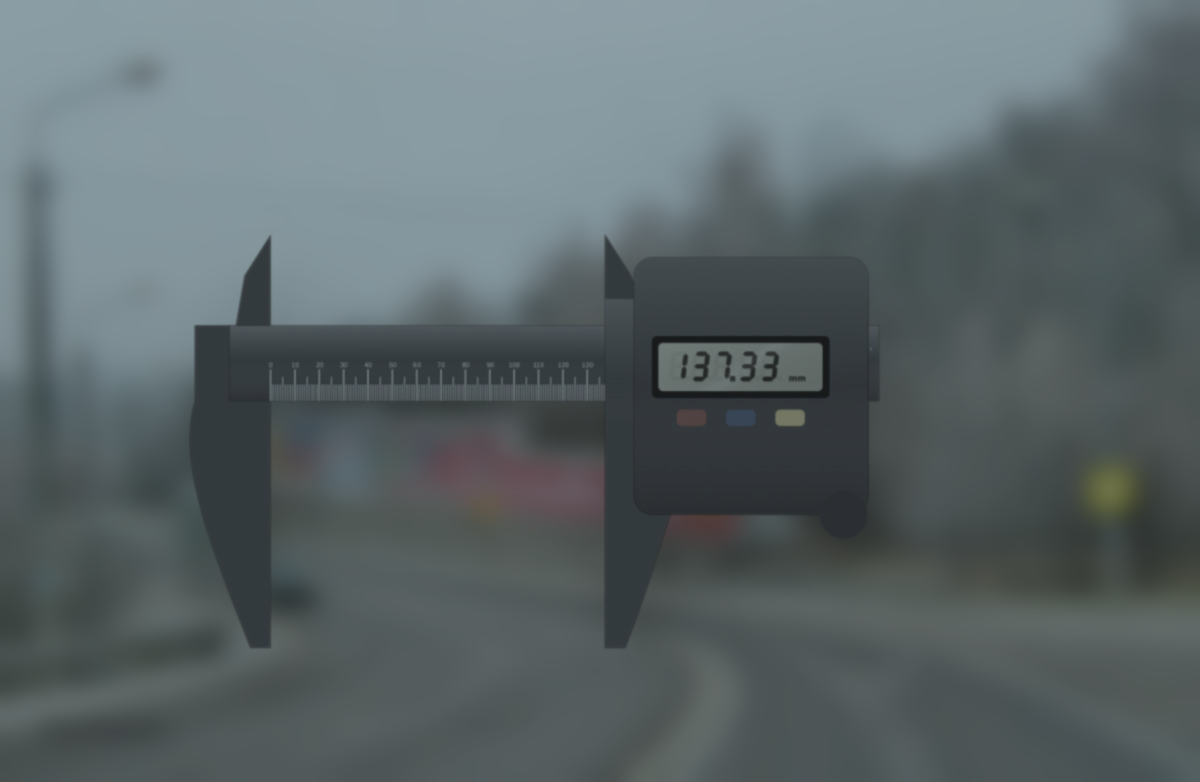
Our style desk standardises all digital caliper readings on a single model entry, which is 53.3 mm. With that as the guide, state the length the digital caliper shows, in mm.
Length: 137.33 mm
